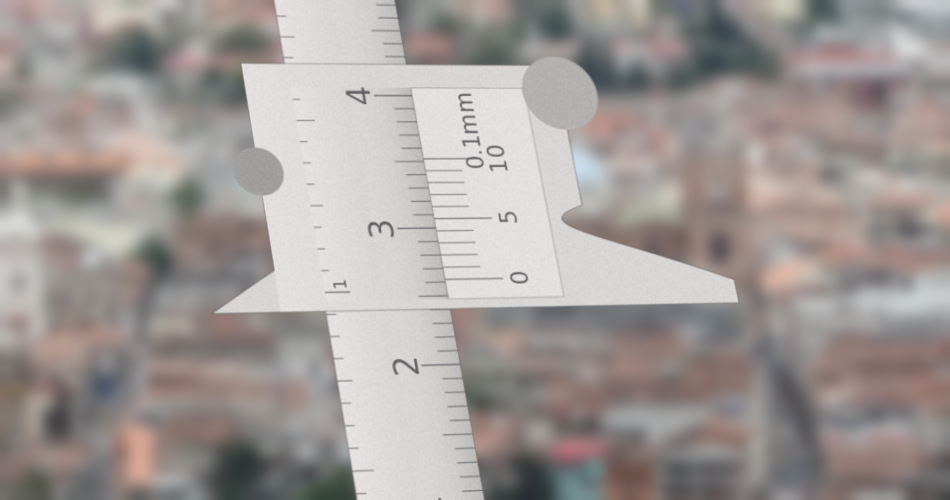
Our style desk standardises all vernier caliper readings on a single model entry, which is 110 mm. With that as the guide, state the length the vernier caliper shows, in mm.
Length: 26.2 mm
